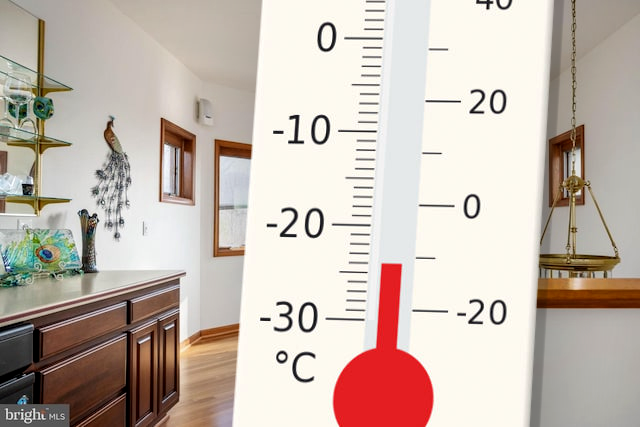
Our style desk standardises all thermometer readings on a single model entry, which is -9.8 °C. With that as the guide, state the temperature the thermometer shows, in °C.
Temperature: -24 °C
